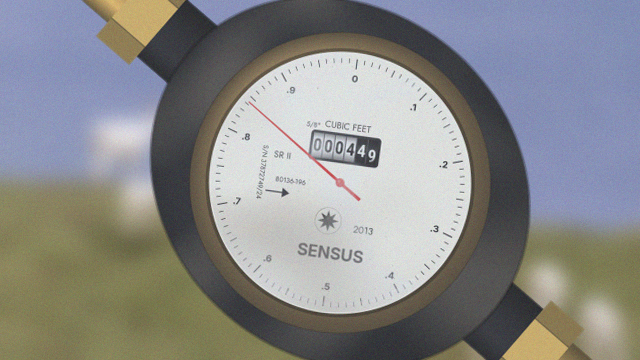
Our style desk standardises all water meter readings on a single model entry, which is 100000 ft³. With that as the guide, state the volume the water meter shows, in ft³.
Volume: 448.84 ft³
